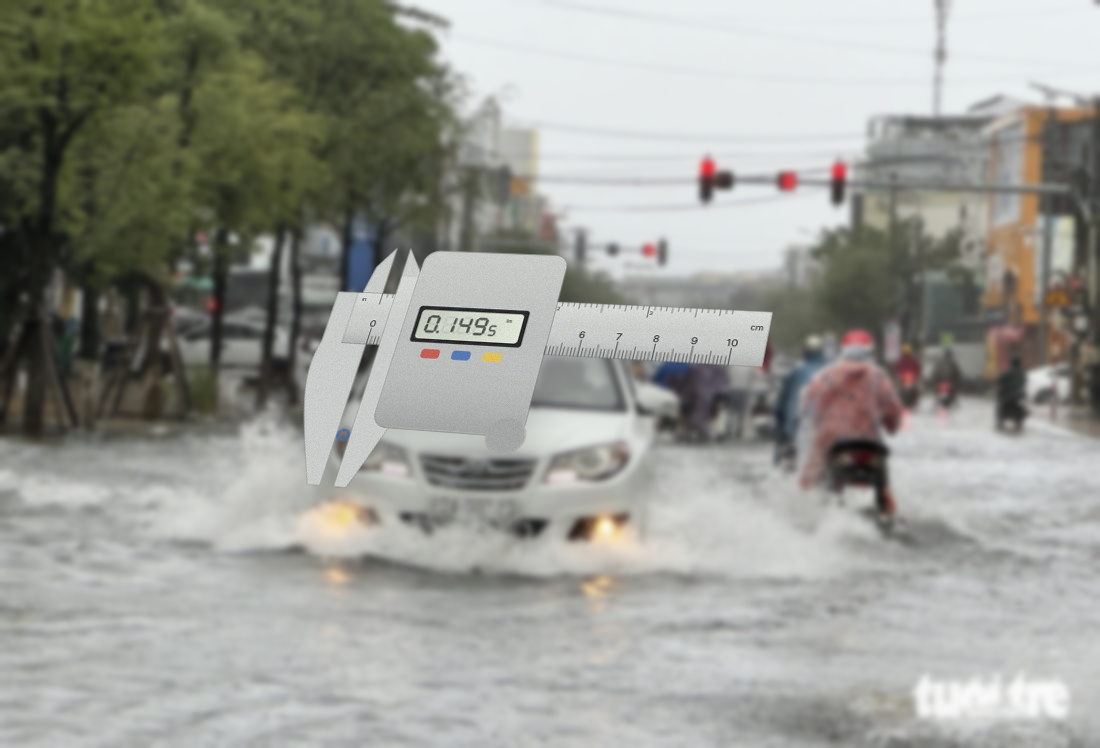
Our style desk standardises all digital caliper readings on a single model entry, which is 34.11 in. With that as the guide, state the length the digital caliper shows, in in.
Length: 0.1495 in
